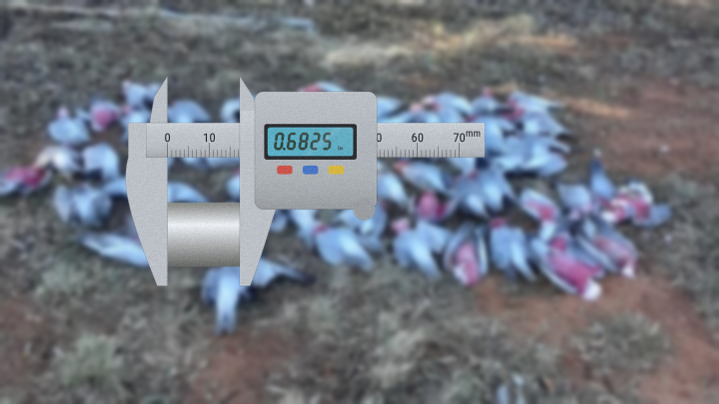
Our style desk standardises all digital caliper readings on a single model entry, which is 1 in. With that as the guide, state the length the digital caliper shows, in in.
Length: 0.6825 in
